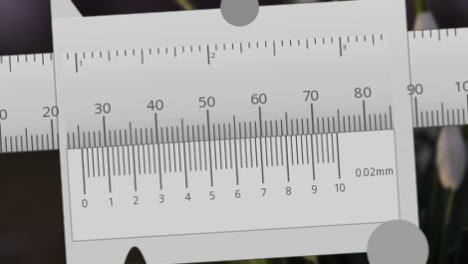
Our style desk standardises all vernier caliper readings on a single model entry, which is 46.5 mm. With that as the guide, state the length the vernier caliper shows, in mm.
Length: 25.5 mm
